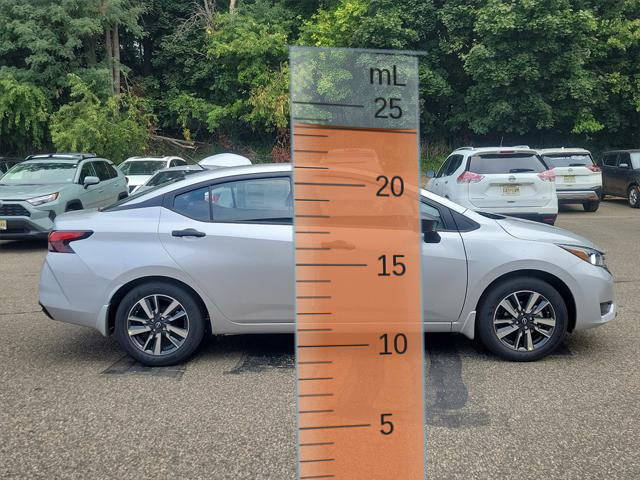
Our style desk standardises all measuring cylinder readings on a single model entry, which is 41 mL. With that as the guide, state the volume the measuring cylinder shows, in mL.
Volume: 23.5 mL
